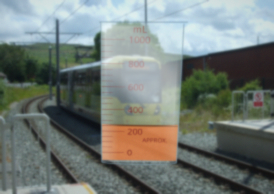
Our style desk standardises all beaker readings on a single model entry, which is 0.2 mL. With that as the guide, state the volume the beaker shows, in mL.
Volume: 250 mL
